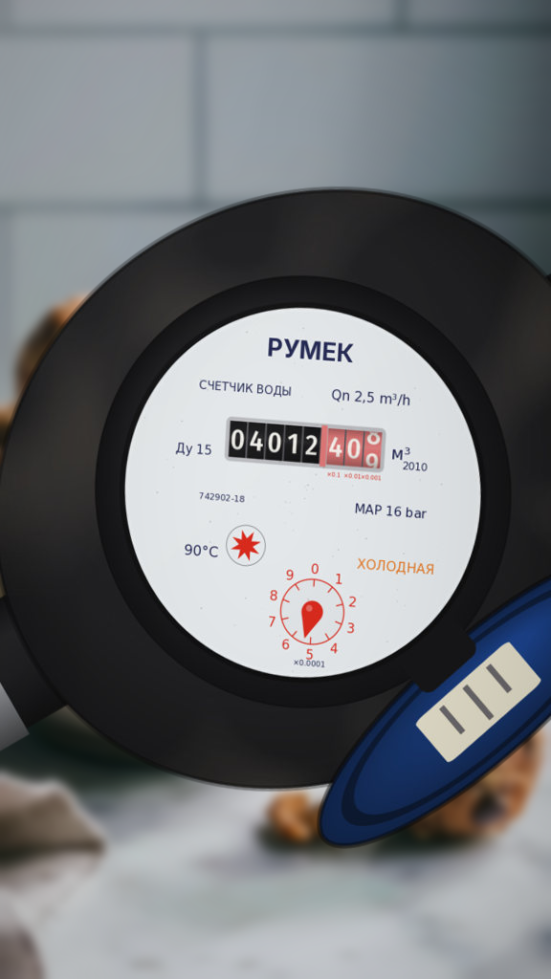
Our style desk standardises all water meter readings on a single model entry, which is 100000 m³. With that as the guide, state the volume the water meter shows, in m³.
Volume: 4012.4085 m³
